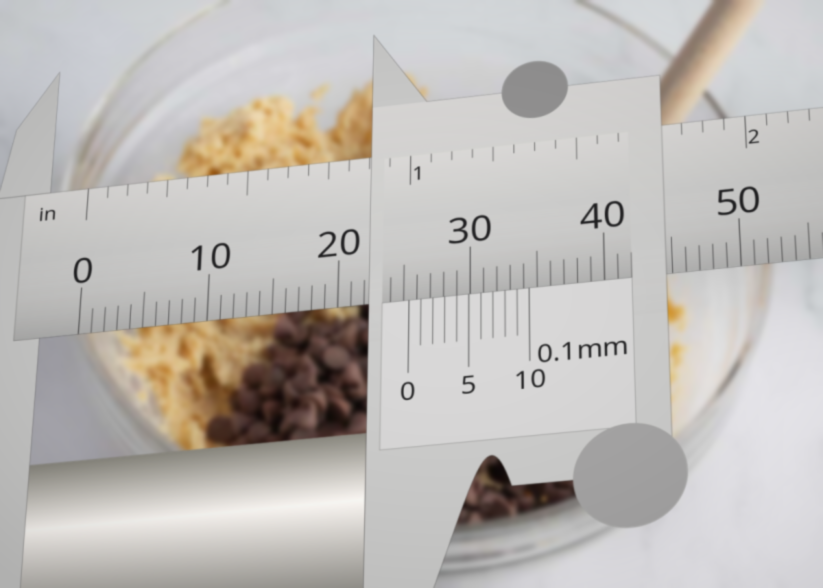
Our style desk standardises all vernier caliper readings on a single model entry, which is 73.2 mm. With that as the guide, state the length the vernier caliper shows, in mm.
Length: 25.4 mm
